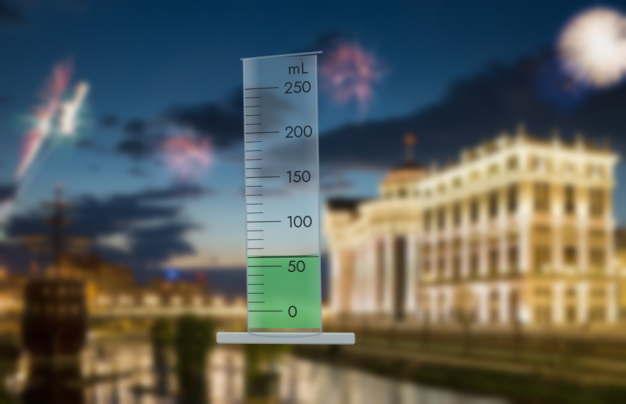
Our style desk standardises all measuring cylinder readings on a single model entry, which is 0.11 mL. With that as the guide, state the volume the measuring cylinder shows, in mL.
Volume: 60 mL
